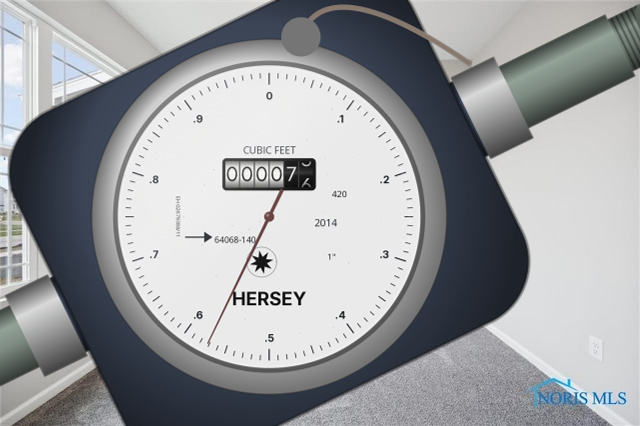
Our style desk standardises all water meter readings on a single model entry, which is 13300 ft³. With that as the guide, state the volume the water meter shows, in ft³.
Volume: 75.57 ft³
